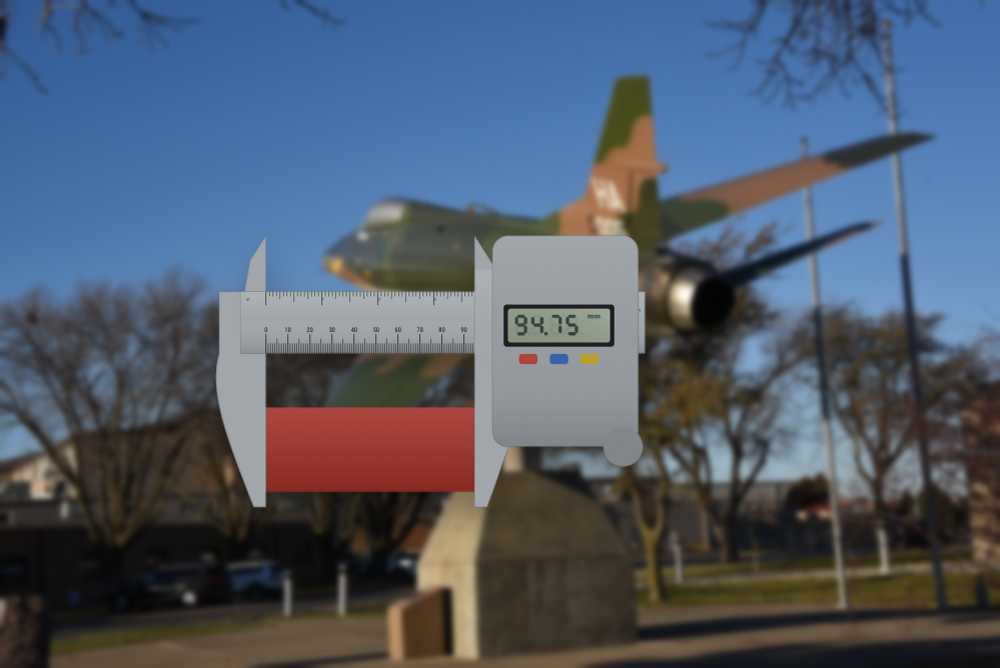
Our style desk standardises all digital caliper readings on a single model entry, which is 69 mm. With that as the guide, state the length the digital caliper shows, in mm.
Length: 94.75 mm
